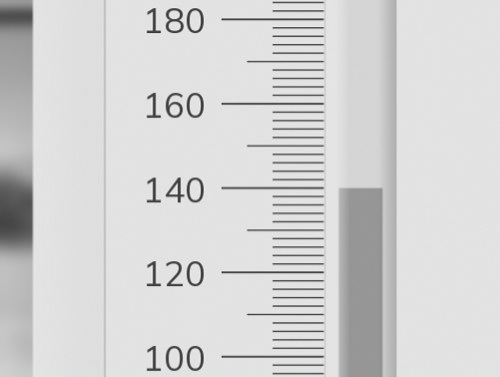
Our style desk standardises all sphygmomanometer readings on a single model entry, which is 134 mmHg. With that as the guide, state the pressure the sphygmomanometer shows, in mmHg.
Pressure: 140 mmHg
